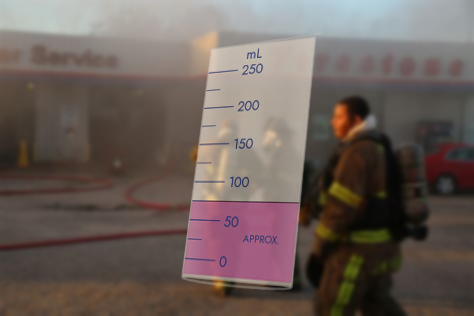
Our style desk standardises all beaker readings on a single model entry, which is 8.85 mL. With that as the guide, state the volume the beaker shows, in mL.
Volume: 75 mL
